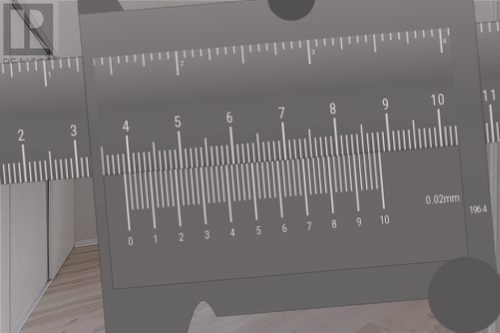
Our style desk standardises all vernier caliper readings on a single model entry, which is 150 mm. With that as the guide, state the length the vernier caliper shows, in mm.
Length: 39.0 mm
